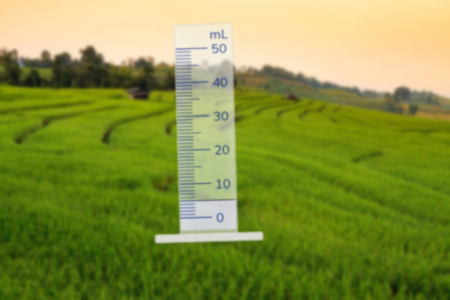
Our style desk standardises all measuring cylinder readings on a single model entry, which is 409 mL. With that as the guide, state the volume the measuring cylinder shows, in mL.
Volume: 5 mL
